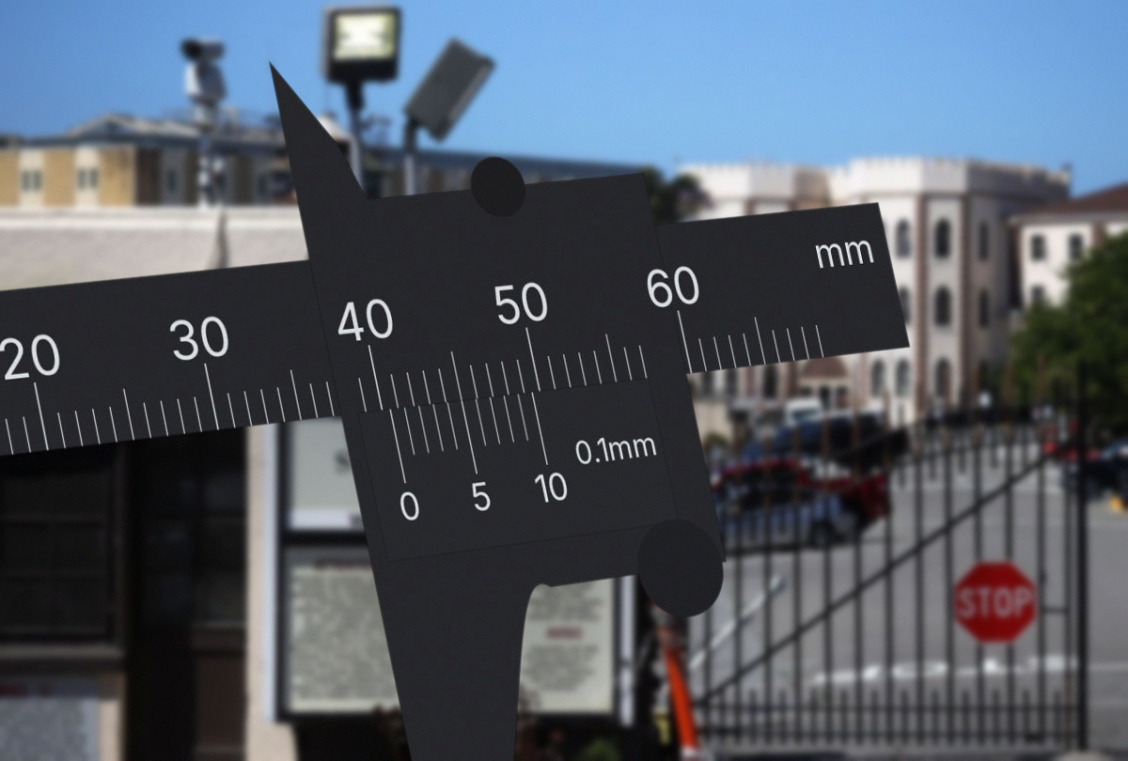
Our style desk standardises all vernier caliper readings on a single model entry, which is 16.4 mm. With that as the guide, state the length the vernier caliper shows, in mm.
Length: 40.5 mm
